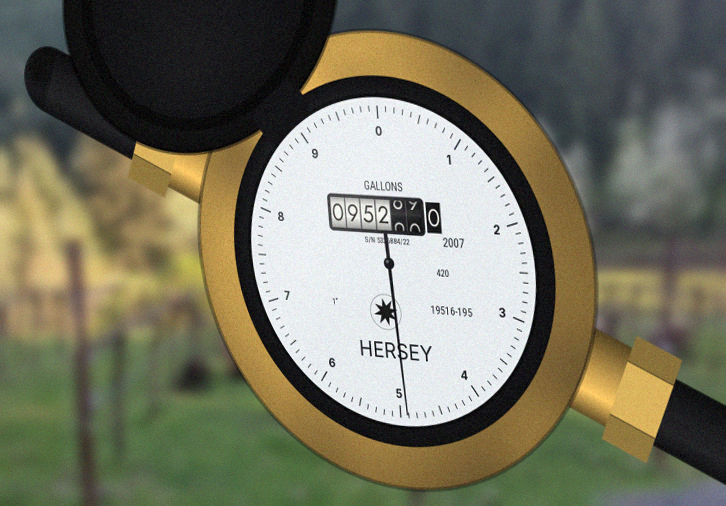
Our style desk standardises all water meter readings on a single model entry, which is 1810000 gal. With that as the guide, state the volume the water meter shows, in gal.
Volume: 952894.9 gal
